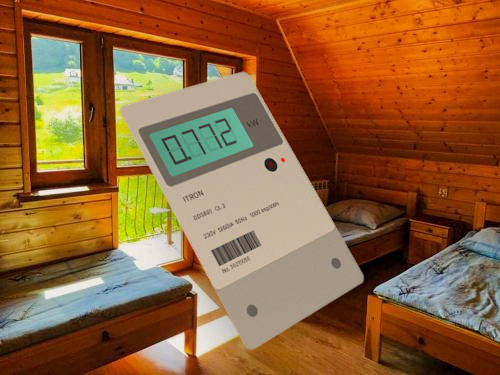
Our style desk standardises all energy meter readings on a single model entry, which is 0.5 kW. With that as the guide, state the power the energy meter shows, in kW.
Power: 0.772 kW
